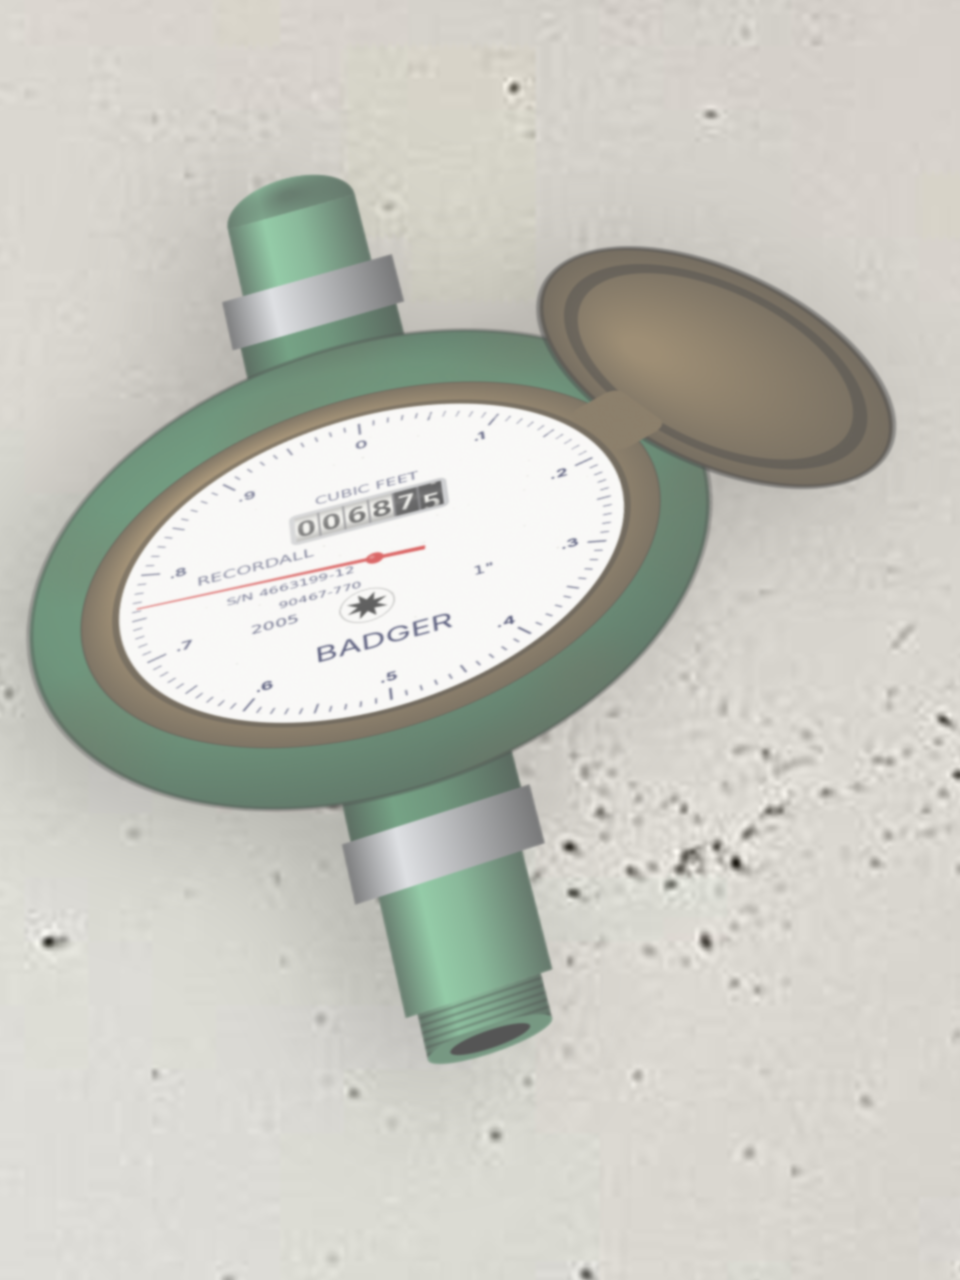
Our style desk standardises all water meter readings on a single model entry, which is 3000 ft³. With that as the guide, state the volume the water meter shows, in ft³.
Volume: 6874.76 ft³
